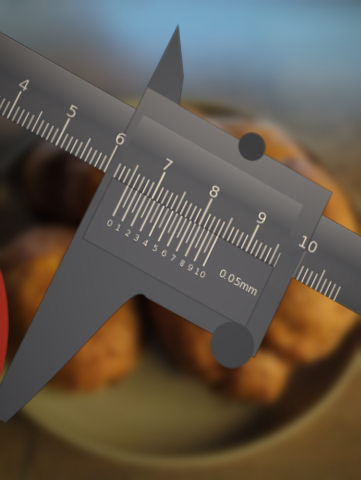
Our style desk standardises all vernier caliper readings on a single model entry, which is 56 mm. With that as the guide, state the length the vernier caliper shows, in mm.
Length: 65.0 mm
